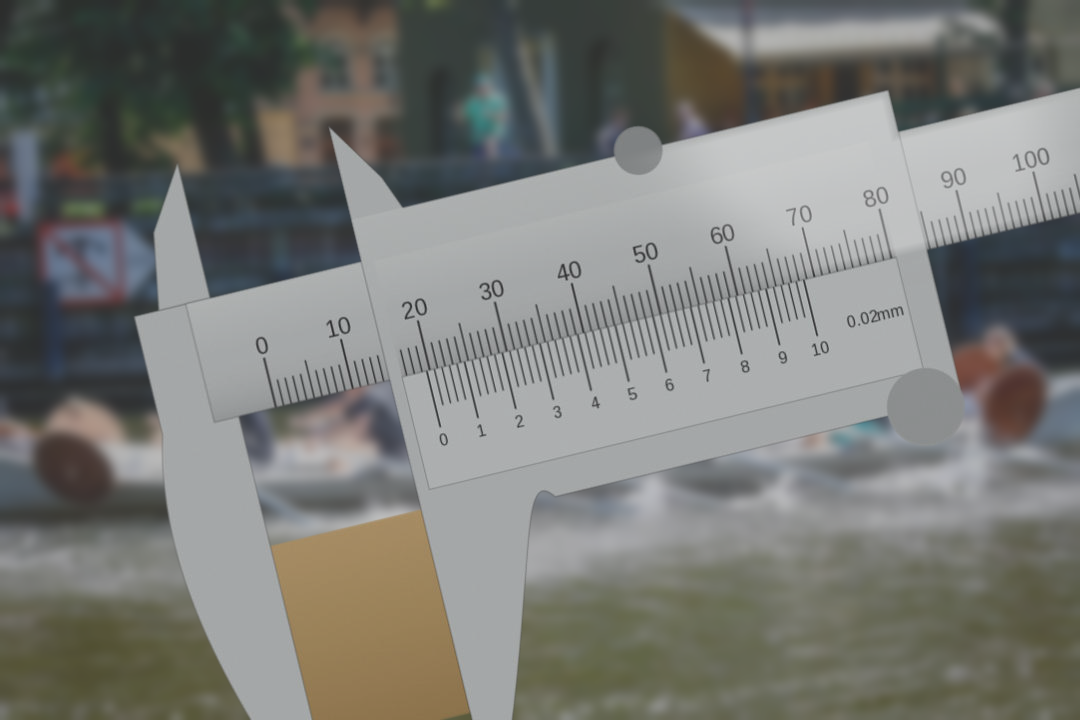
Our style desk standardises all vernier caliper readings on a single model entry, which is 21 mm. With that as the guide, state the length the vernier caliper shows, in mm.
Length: 19.6 mm
